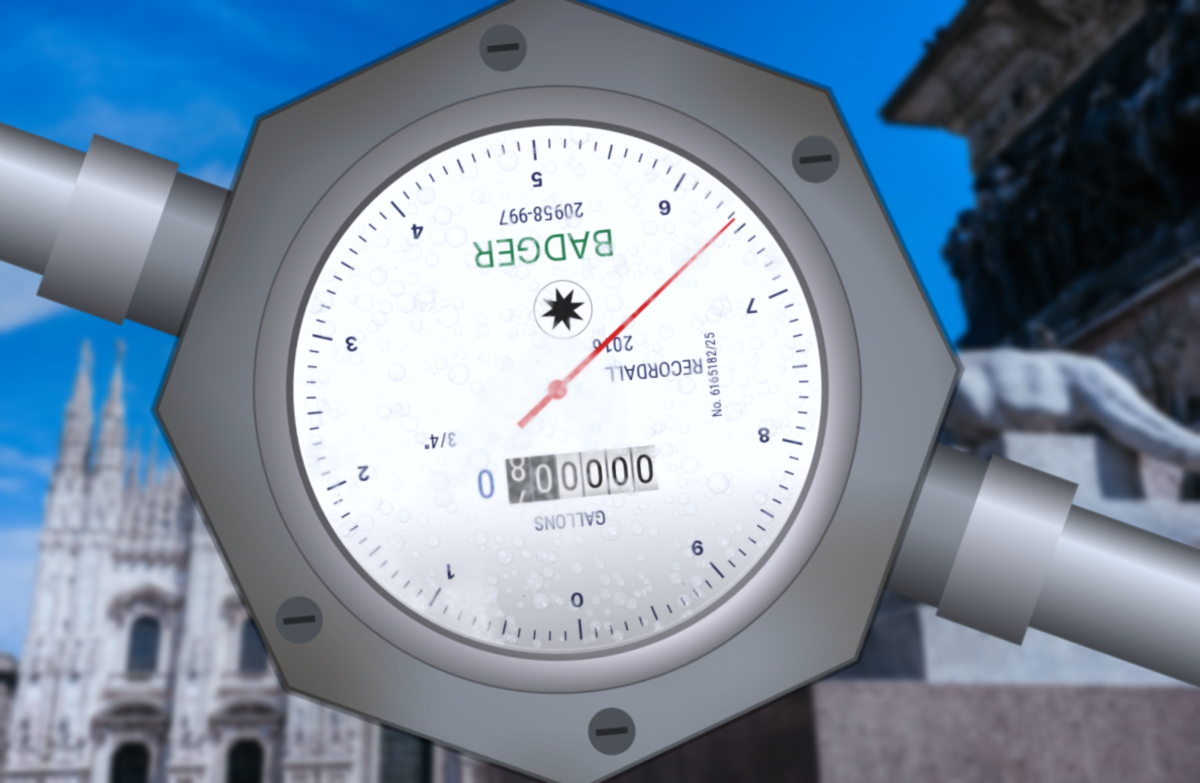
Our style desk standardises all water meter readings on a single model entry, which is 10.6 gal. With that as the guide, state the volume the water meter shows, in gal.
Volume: 76.4 gal
